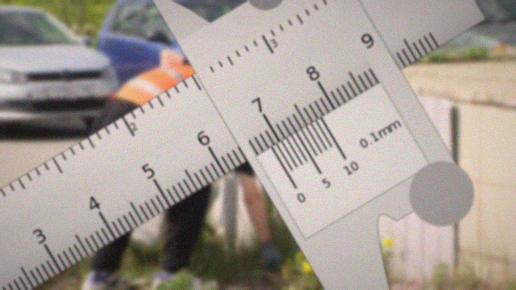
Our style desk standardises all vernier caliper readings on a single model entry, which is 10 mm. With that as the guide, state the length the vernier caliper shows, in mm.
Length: 68.5 mm
